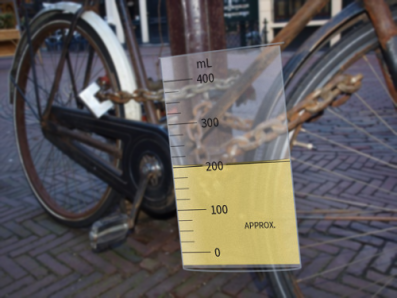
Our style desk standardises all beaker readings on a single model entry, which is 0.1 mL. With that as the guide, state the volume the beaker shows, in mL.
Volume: 200 mL
